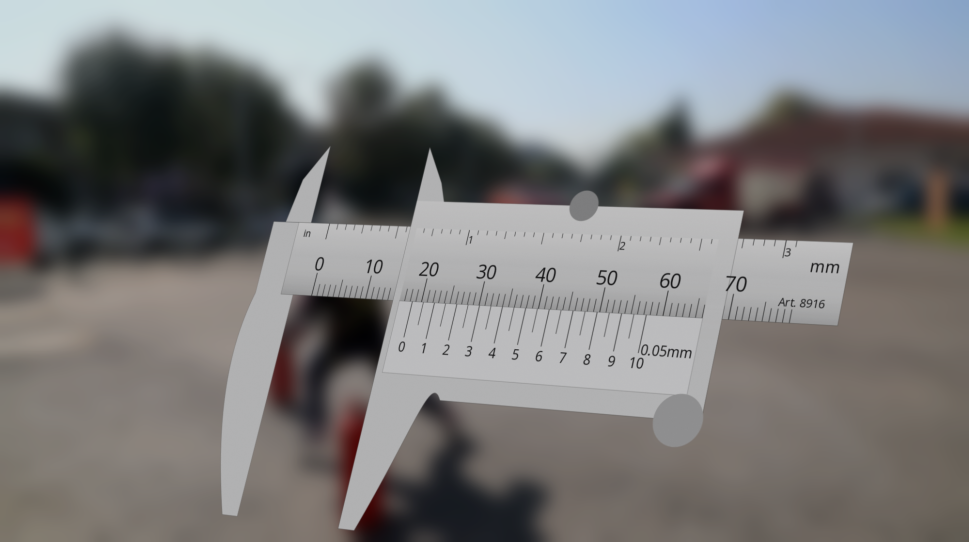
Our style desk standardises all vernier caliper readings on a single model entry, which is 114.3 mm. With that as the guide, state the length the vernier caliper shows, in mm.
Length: 18.4 mm
